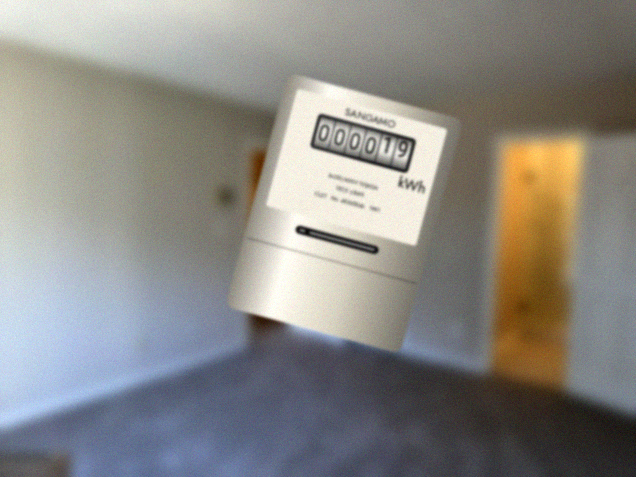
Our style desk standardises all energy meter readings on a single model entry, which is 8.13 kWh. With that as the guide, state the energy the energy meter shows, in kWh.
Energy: 19 kWh
